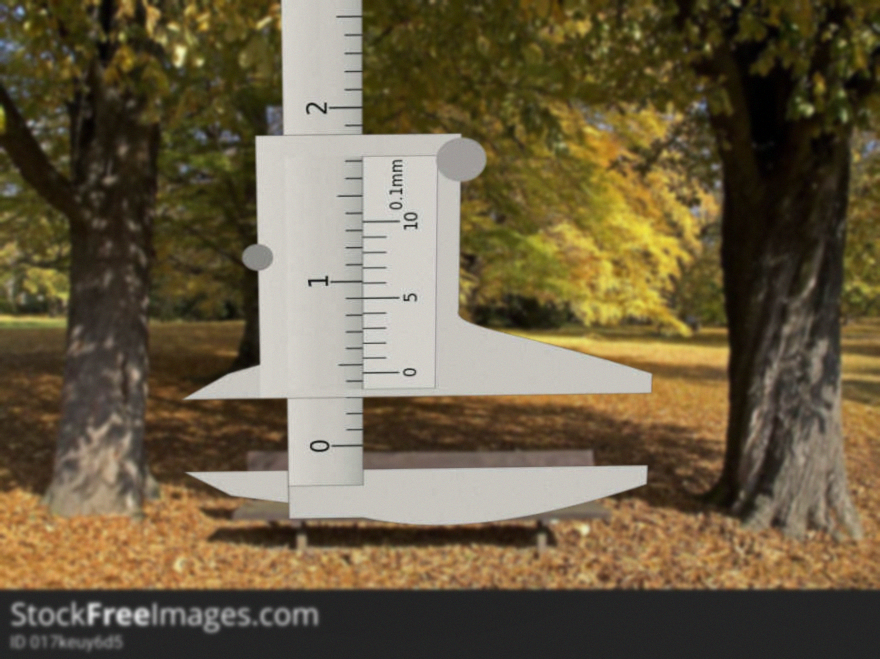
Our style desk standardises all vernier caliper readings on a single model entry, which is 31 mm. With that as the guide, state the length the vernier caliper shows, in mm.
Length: 4.5 mm
